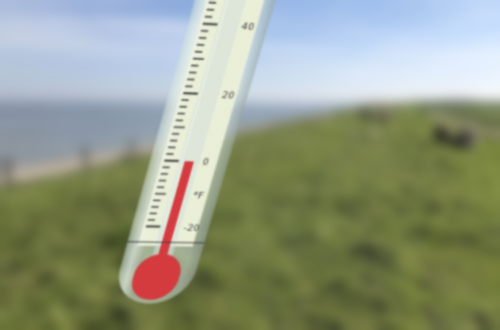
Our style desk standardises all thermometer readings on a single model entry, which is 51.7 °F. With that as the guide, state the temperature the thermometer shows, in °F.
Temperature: 0 °F
